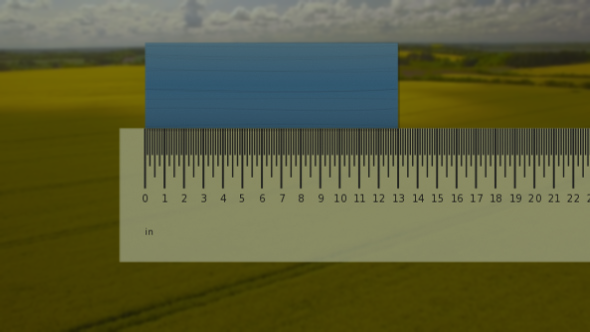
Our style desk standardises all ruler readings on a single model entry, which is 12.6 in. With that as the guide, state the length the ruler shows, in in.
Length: 13 in
